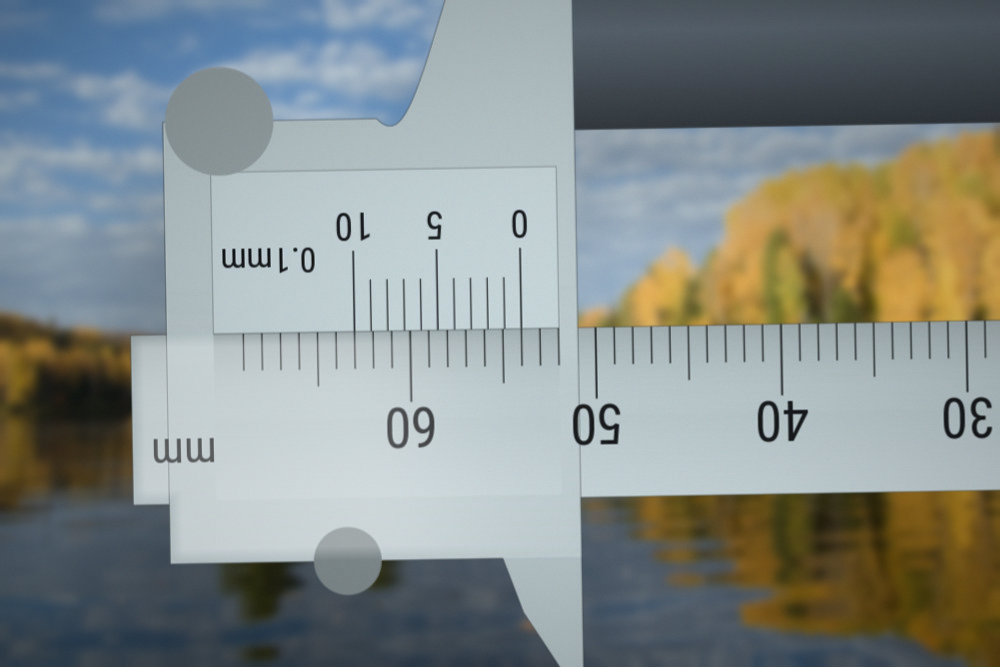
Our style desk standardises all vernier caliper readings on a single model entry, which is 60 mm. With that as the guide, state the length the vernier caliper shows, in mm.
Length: 54.0 mm
